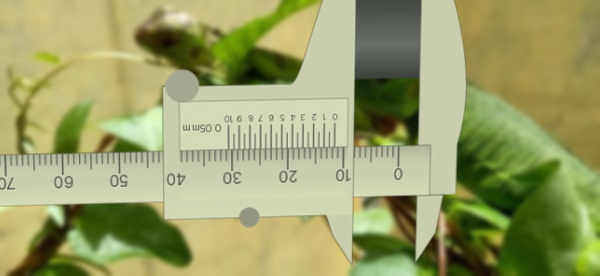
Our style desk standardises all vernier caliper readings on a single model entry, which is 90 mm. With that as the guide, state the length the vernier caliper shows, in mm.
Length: 11.6 mm
